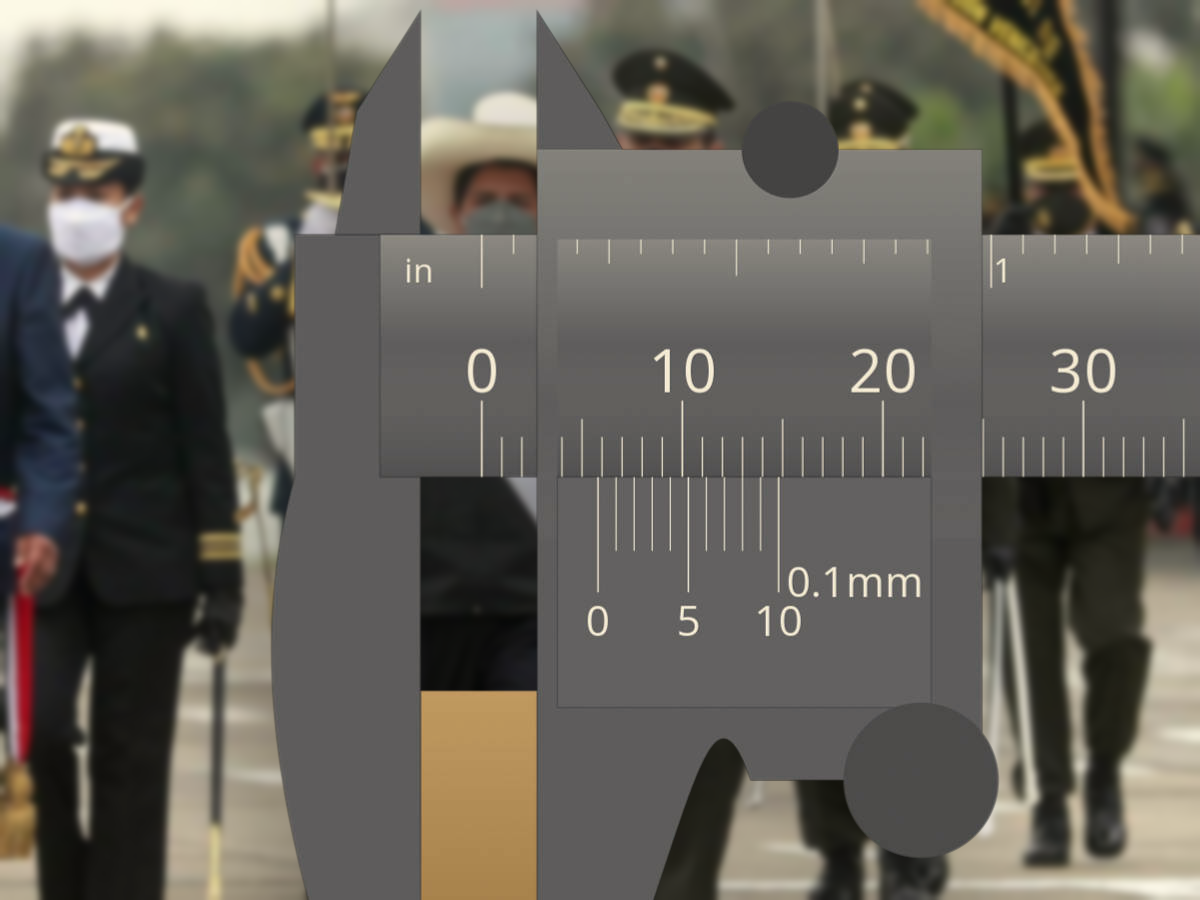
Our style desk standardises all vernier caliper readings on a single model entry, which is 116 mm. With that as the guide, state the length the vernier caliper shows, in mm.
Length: 5.8 mm
